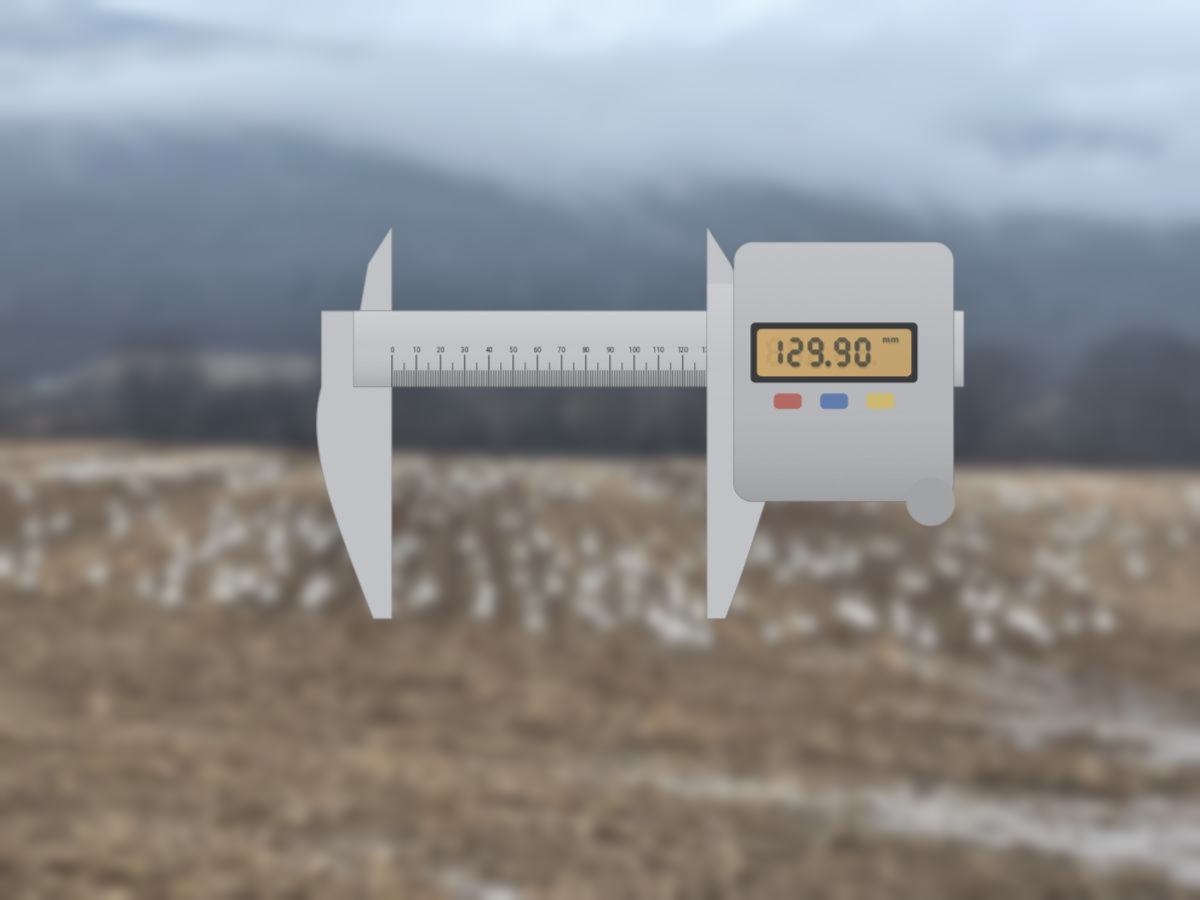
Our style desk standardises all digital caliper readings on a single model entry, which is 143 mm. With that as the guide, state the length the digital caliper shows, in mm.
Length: 129.90 mm
